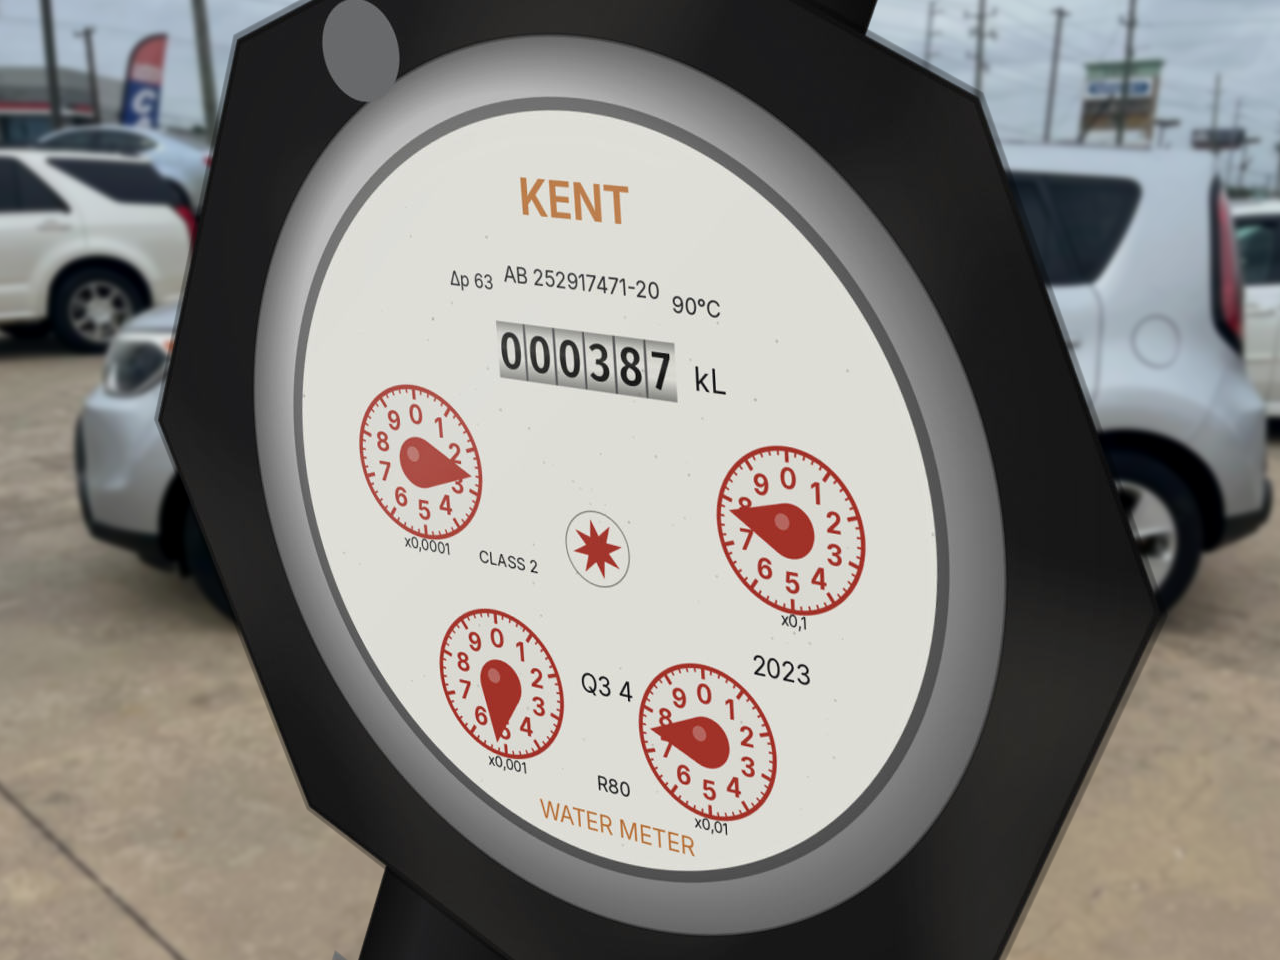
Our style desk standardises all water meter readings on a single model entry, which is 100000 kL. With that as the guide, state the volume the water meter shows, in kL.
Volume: 387.7752 kL
